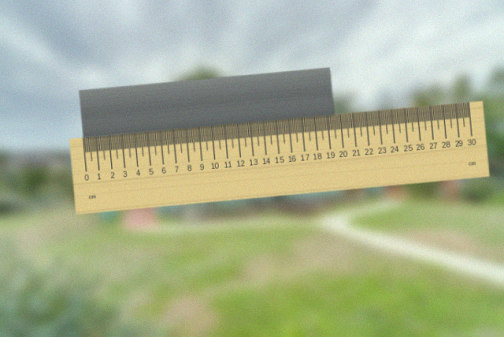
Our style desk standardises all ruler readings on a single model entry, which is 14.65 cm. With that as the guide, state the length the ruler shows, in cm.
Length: 19.5 cm
